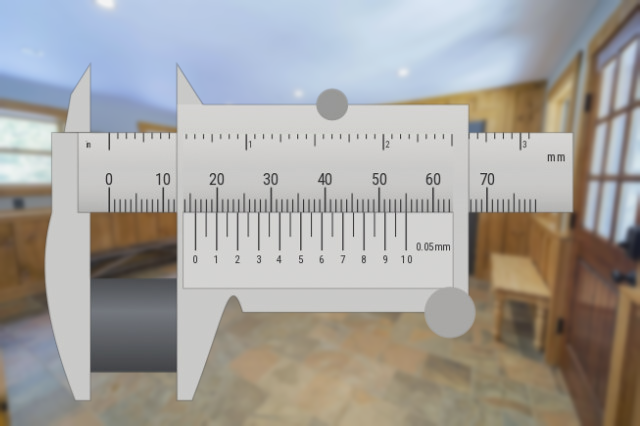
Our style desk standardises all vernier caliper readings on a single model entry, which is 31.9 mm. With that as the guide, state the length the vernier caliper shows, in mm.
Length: 16.0 mm
